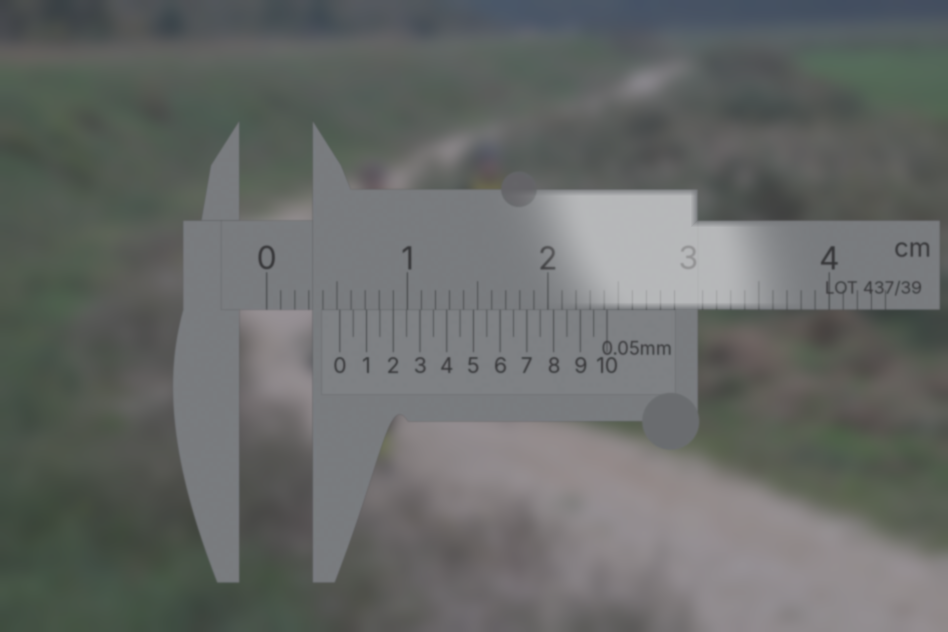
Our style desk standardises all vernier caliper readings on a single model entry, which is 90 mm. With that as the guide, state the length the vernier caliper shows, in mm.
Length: 5.2 mm
